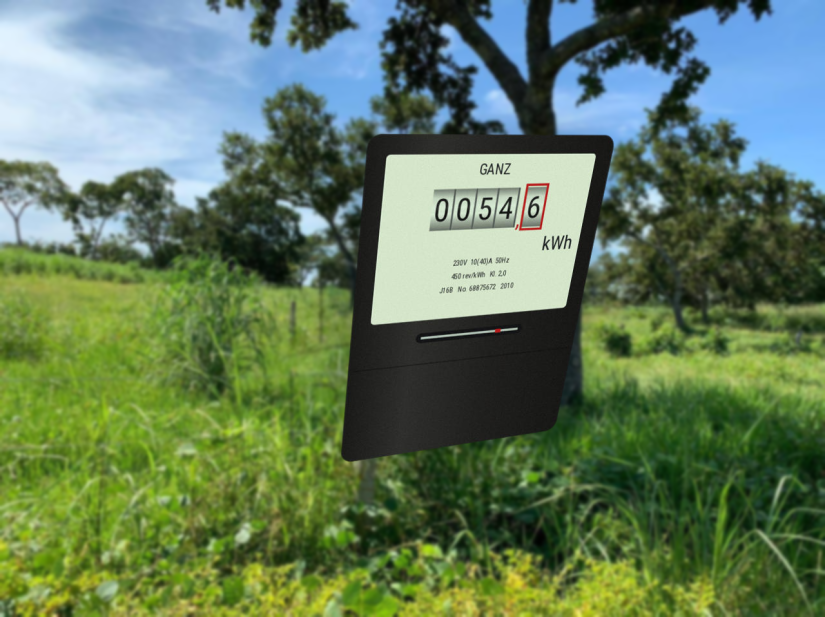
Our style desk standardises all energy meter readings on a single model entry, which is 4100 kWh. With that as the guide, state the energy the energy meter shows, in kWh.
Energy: 54.6 kWh
